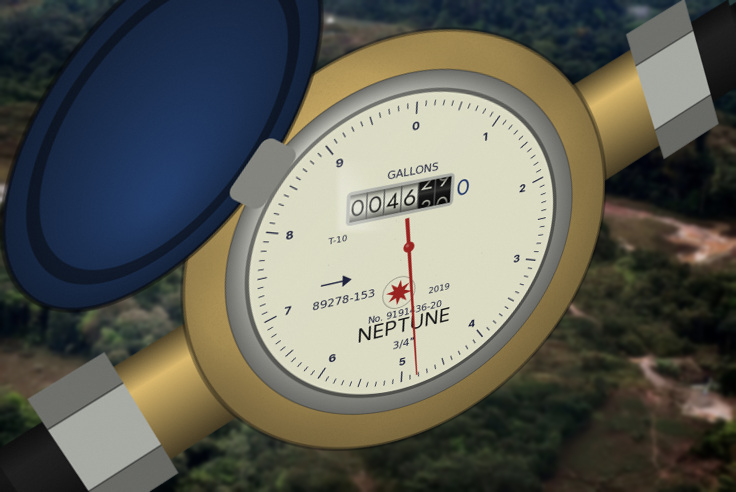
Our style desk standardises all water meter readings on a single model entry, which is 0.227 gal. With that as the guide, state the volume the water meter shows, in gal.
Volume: 46294.8 gal
